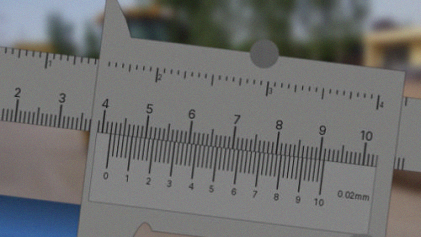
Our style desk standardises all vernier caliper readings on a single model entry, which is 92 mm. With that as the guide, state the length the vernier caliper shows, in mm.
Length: 42.0 mm
